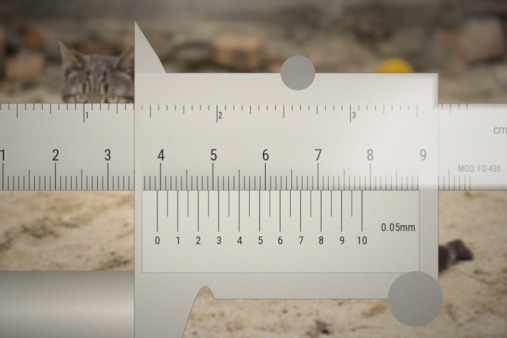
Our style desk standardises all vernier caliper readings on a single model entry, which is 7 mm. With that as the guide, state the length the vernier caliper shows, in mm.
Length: 39.4 mm
